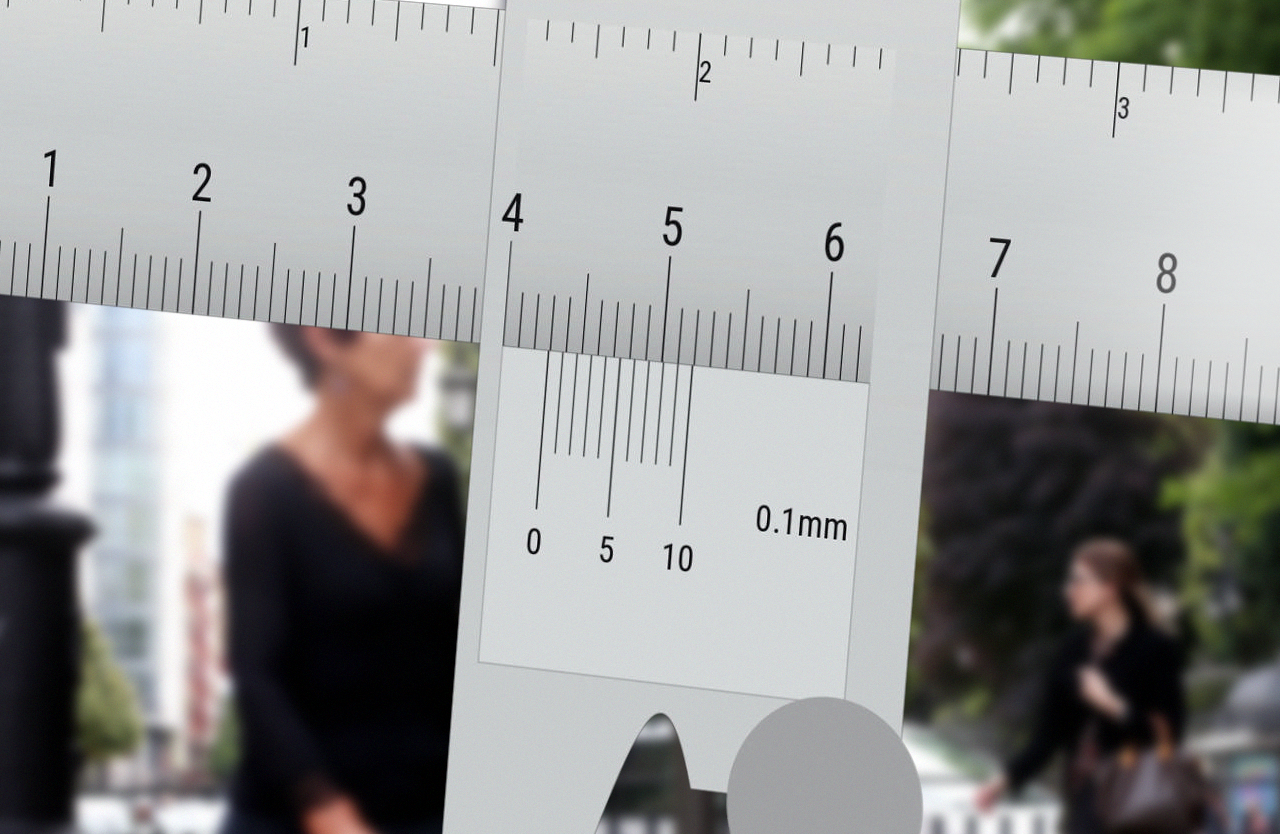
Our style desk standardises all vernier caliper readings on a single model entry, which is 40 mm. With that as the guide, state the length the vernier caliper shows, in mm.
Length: 42.9 mm
